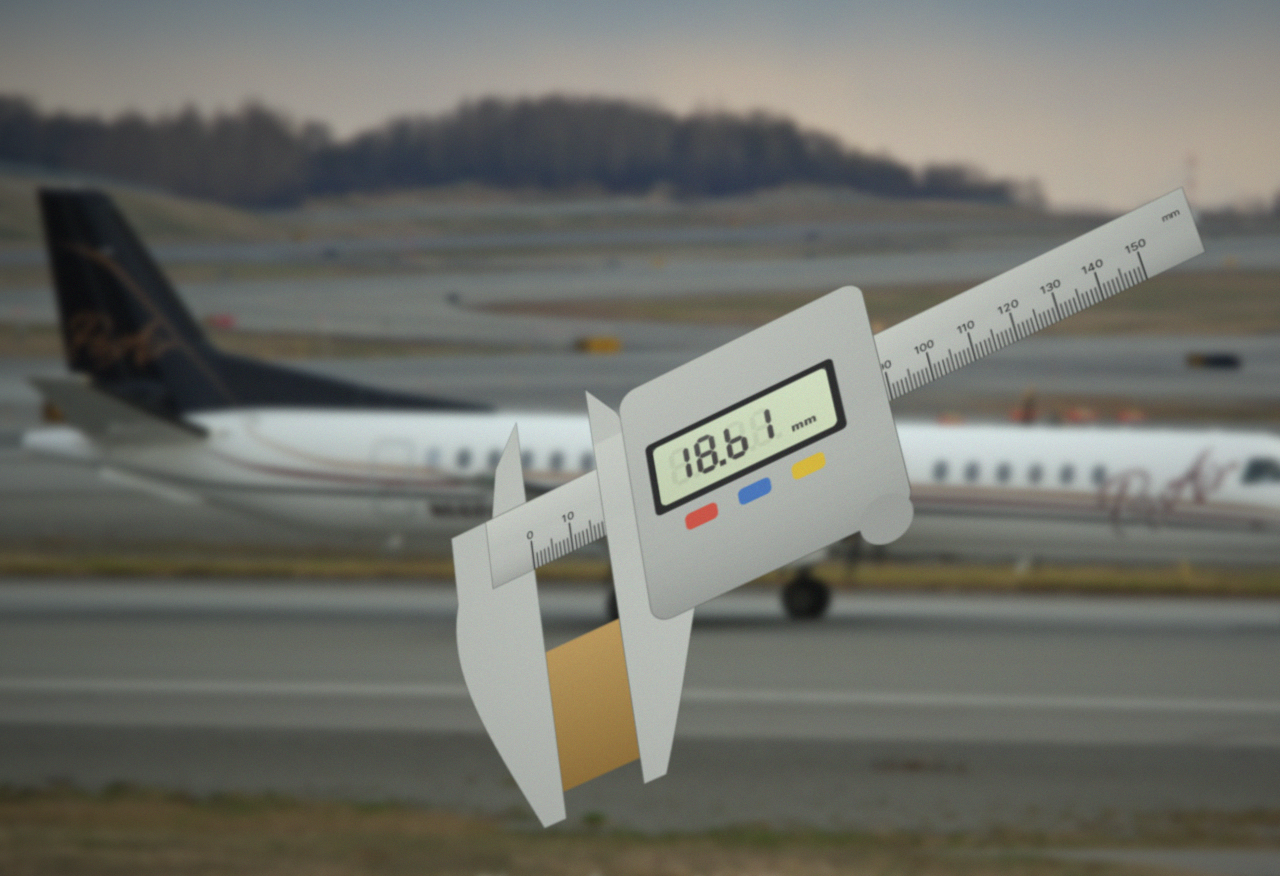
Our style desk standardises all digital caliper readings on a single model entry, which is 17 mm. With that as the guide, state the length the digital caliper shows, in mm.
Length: 18.61 mm
